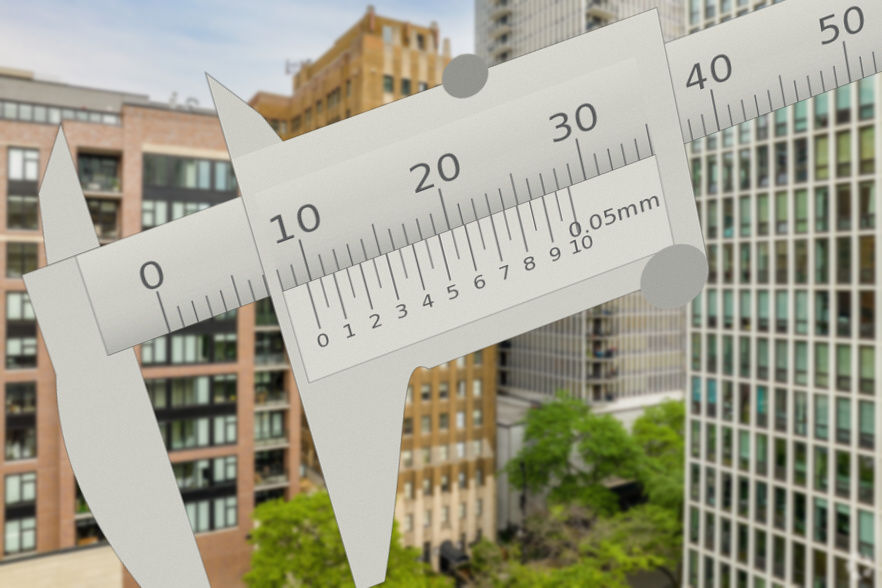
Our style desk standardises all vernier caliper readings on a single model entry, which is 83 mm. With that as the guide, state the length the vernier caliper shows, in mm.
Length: 9.7 mm
